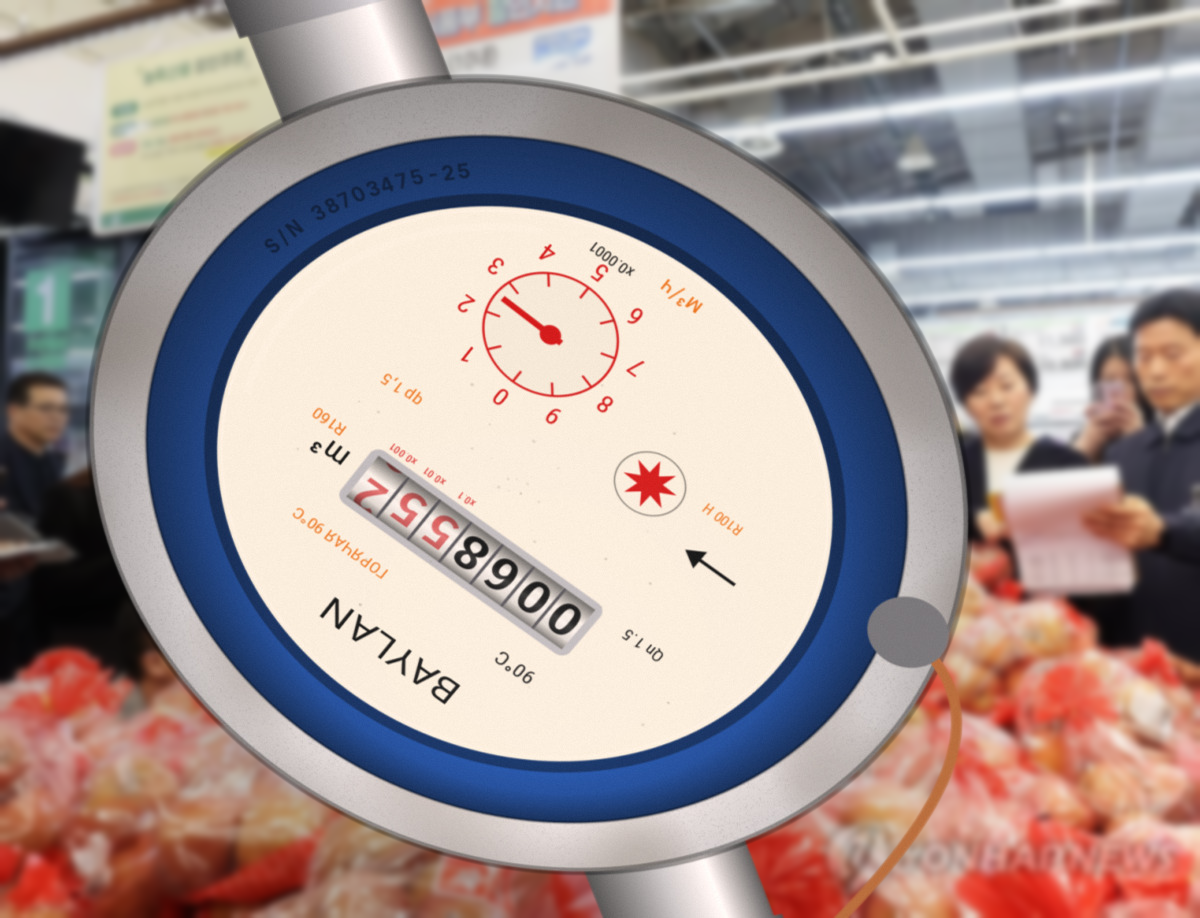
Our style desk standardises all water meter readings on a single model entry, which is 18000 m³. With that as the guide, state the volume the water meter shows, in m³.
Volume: 68.5522 m³
